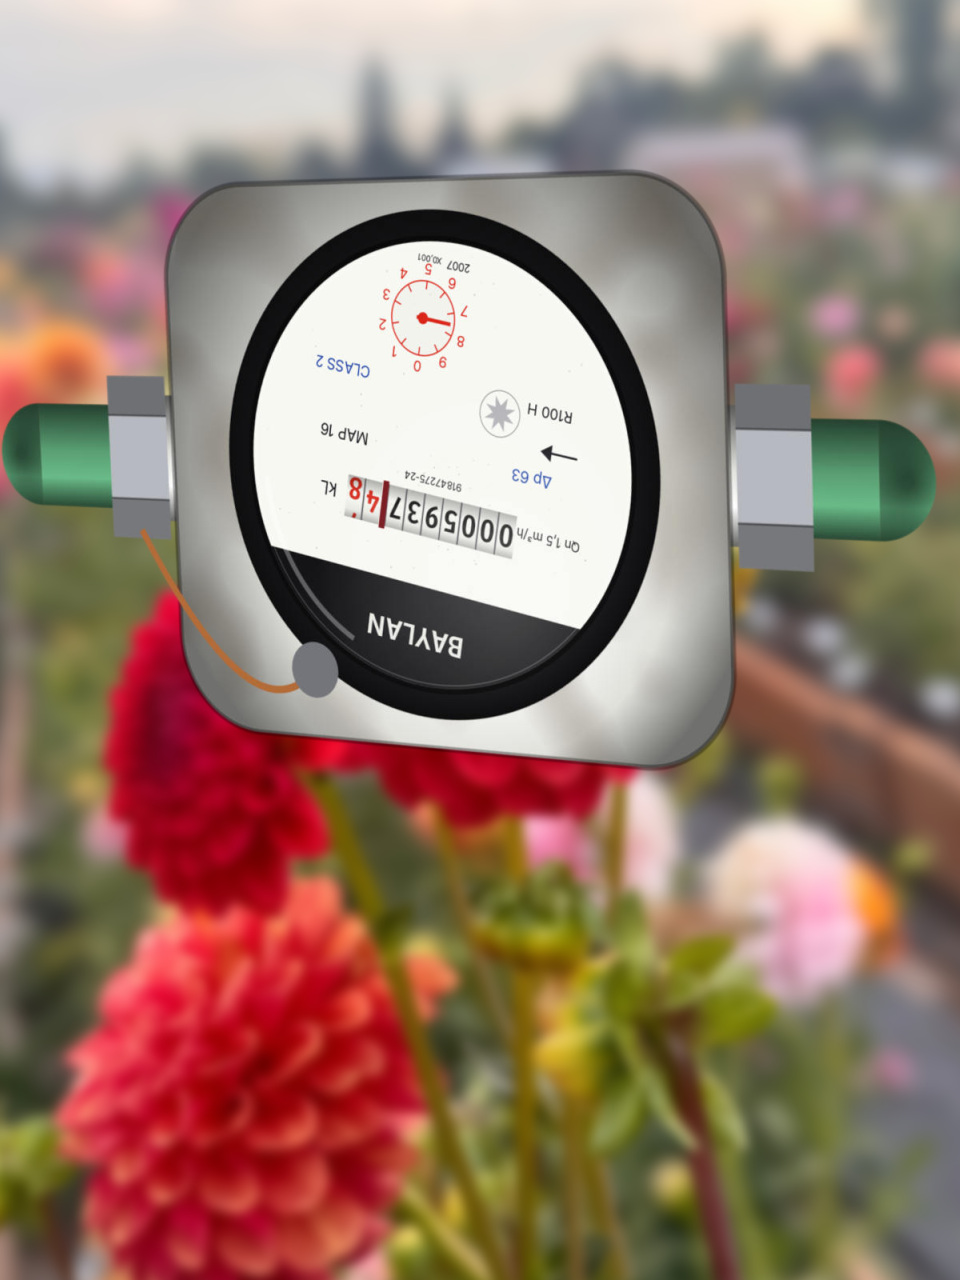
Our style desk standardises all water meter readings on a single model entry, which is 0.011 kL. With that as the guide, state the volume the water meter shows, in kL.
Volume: 5937.477 kL
